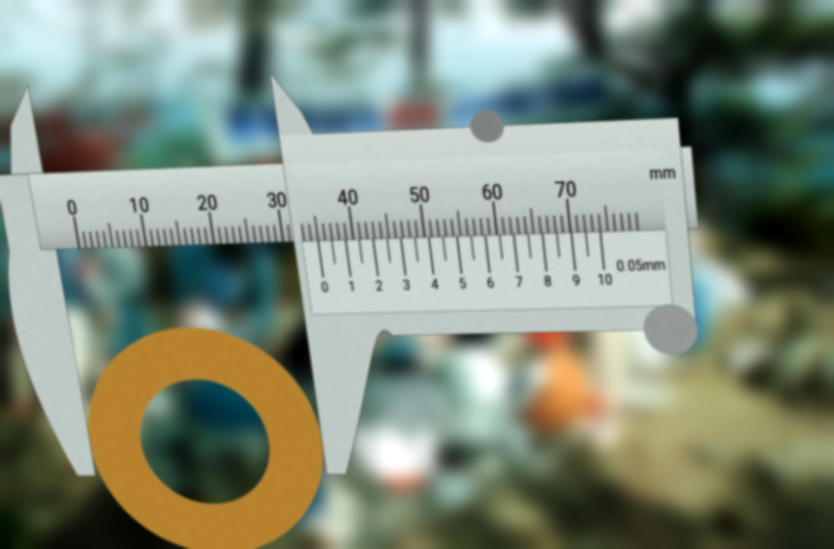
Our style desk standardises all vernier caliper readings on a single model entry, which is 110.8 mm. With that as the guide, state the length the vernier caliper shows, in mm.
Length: 35.0 mm
